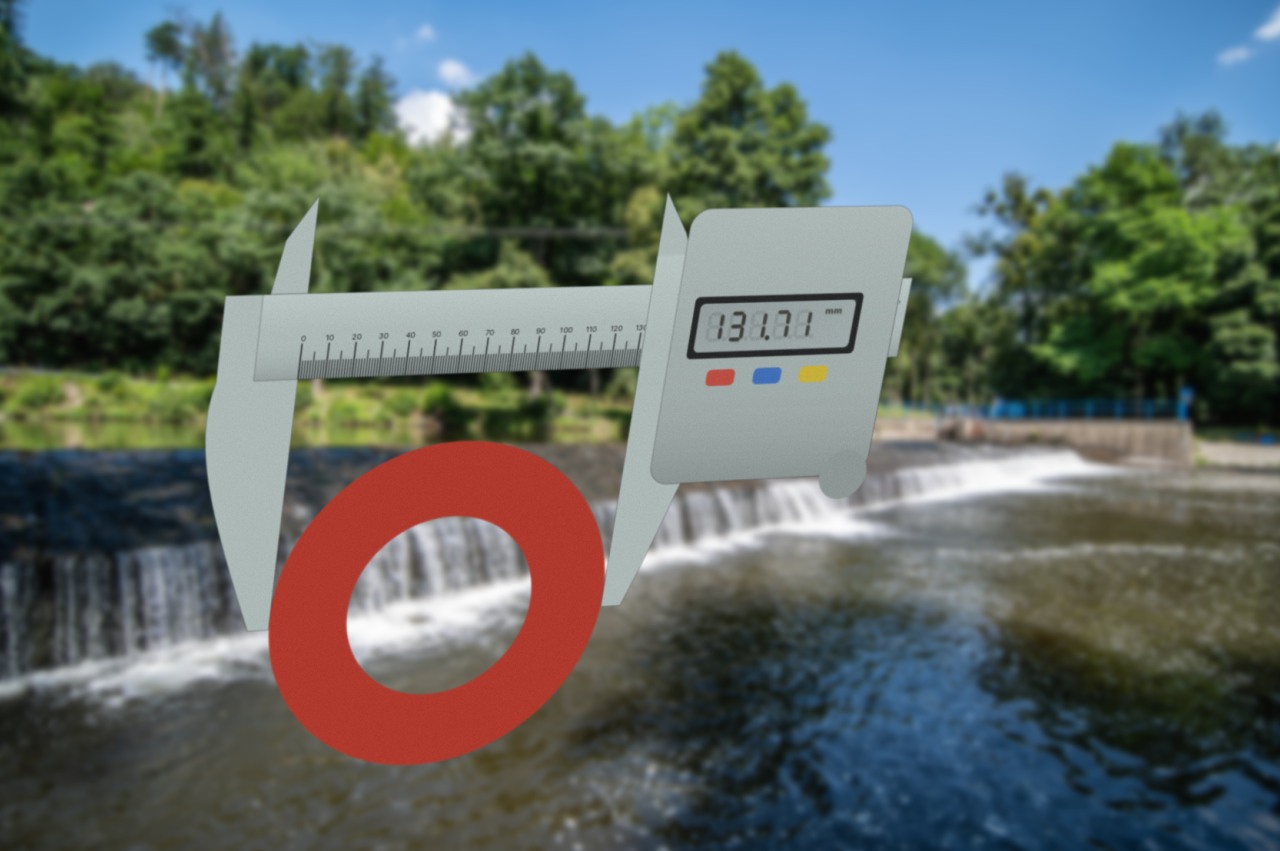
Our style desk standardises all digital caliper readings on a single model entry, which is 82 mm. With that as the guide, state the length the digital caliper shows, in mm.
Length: 131.71 mm
